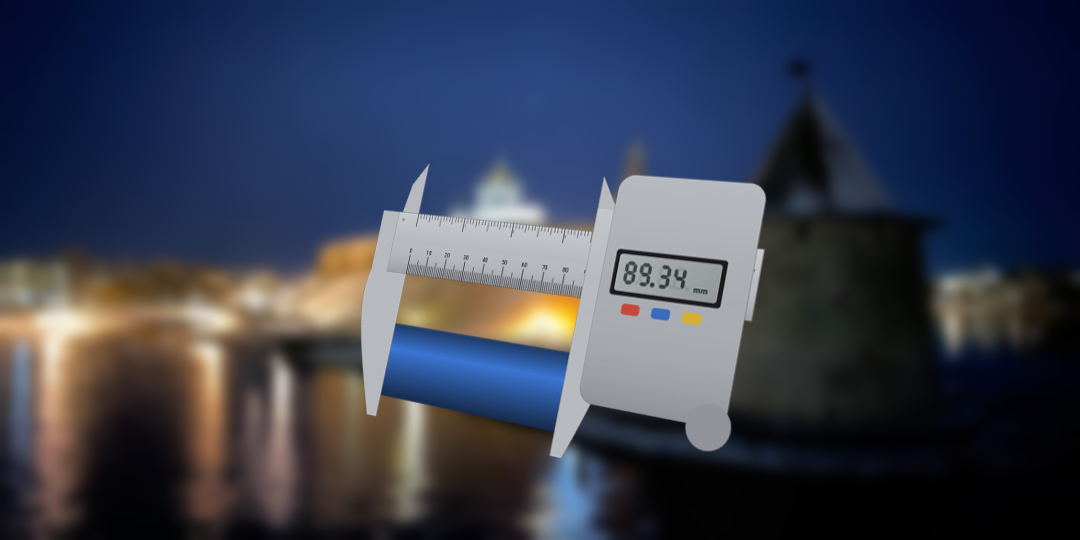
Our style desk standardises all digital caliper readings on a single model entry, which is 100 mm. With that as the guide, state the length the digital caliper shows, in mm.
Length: 89.34 mm
